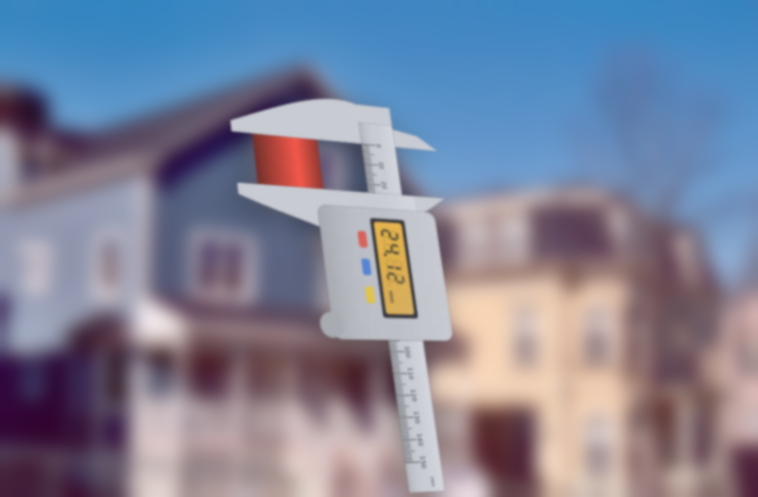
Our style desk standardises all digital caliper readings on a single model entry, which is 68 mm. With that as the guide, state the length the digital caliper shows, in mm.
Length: 24.12 mm
